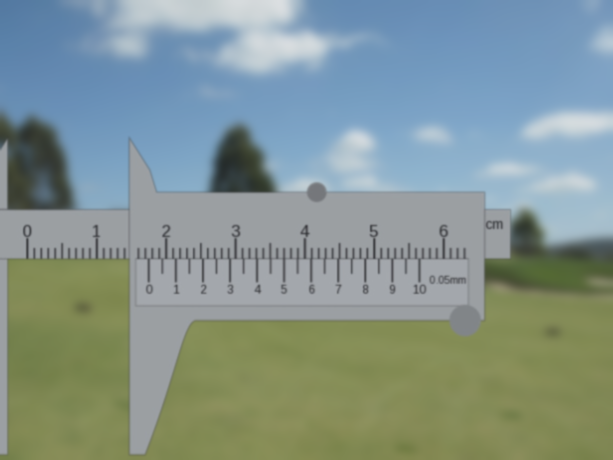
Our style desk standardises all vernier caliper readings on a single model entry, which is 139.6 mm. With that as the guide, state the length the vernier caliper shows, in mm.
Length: 17.5 mm
